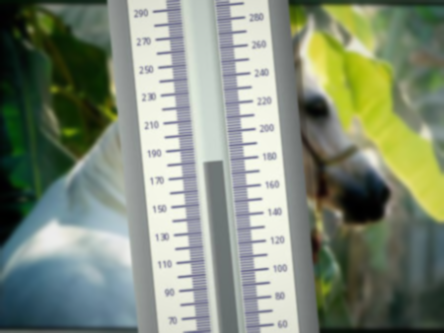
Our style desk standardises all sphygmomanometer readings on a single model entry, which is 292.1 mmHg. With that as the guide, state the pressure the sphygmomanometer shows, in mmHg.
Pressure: 180 mmHg
